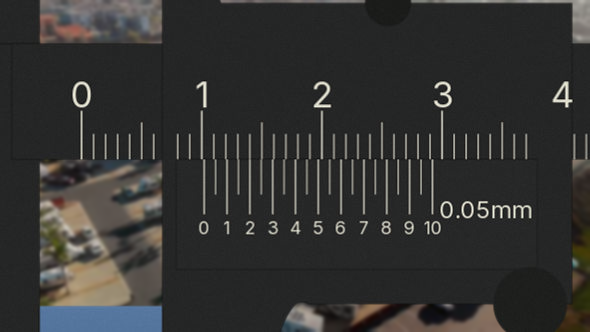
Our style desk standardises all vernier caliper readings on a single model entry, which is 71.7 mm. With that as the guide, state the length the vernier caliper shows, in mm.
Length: 10.2 mm
